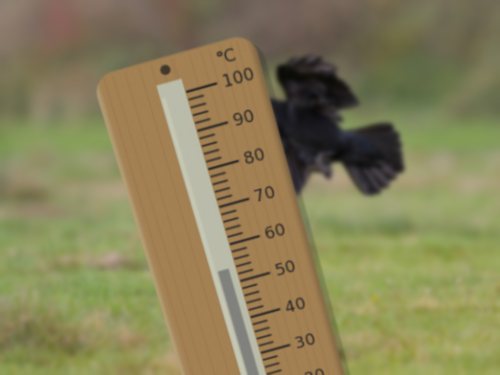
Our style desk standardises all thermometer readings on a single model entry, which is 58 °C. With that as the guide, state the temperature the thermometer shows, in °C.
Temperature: 54 °C
